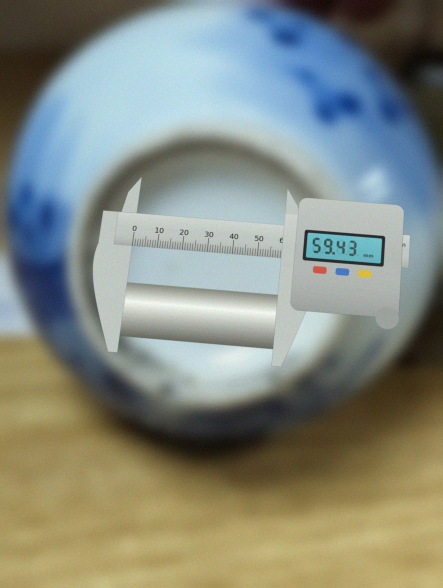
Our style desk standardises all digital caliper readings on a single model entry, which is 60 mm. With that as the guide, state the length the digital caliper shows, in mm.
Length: 59.43 mm
